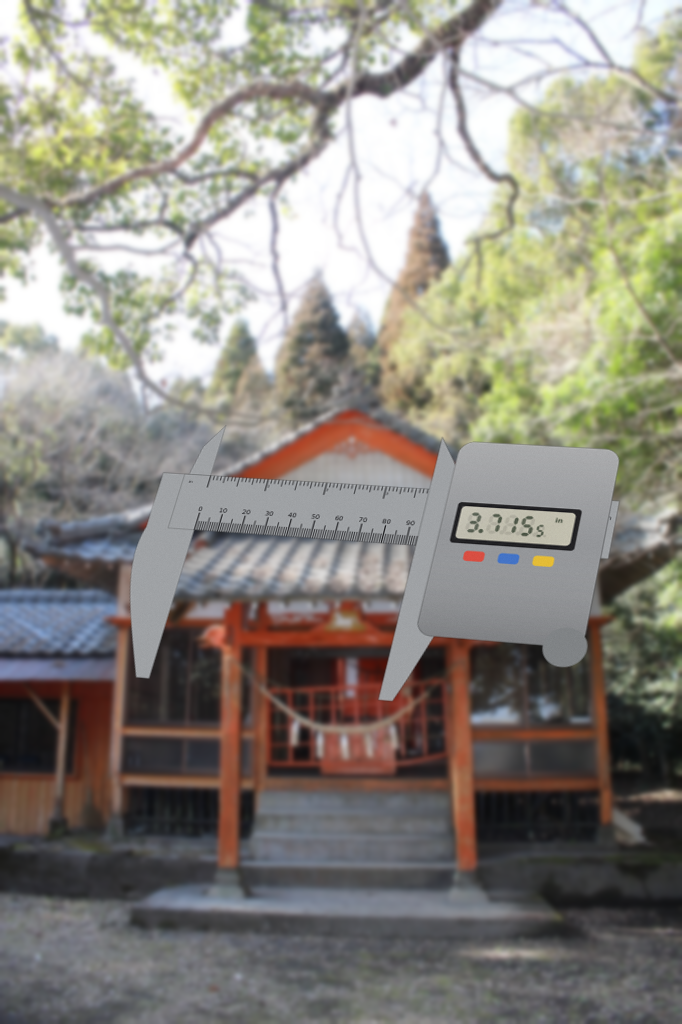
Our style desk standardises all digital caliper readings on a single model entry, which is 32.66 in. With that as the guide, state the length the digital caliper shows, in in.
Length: 3.7155 in
